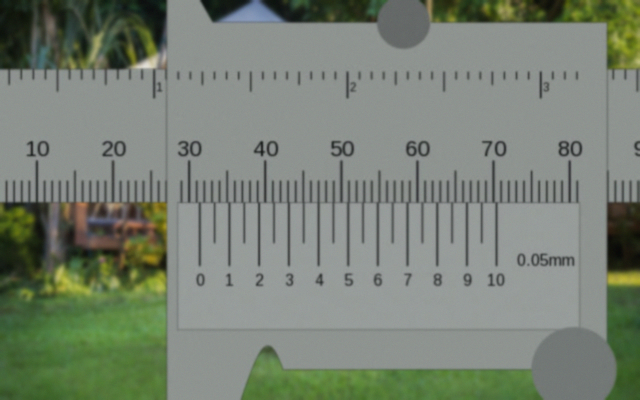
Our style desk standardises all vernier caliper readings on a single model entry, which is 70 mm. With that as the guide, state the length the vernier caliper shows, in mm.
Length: 31.4 mm
